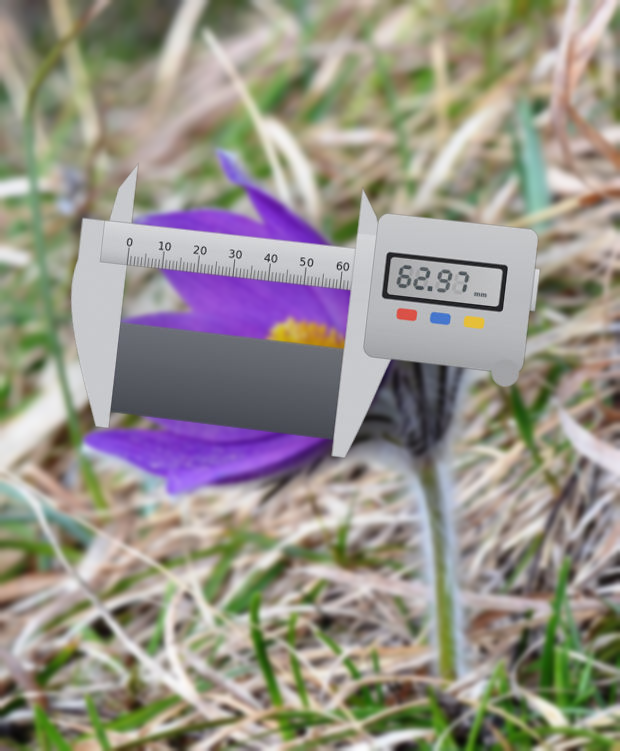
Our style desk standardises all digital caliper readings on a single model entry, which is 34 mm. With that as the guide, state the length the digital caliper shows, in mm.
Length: 62.97 mm
